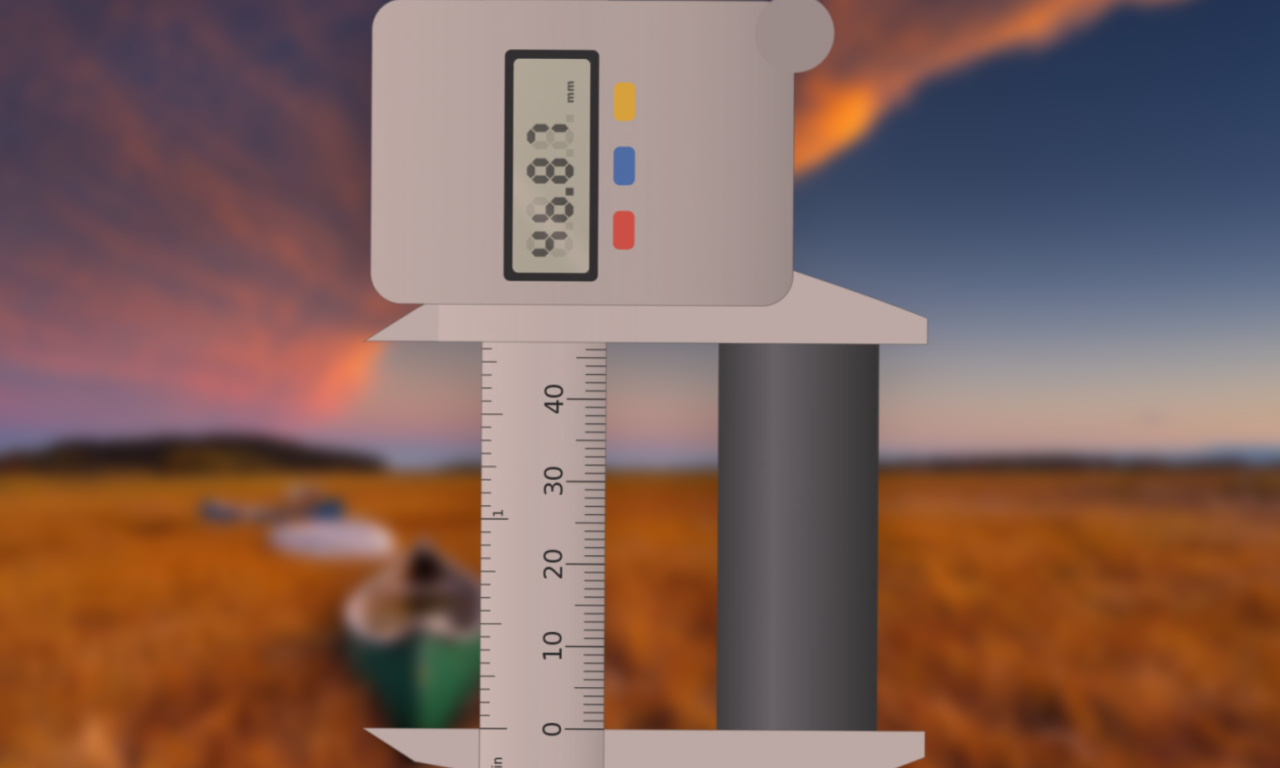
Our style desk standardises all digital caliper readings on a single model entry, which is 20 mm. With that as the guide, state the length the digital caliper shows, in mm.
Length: 46.87 mm
